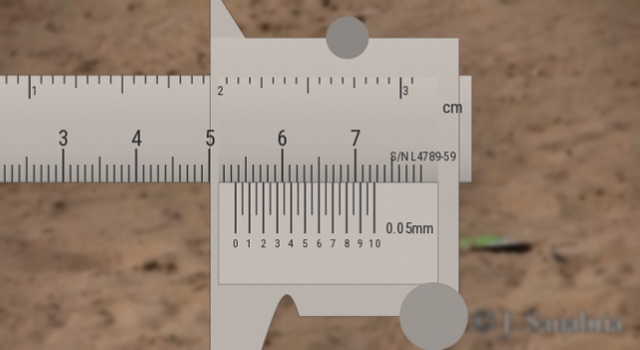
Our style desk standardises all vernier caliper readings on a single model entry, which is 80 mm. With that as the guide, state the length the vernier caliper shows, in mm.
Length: 53.6 mm
